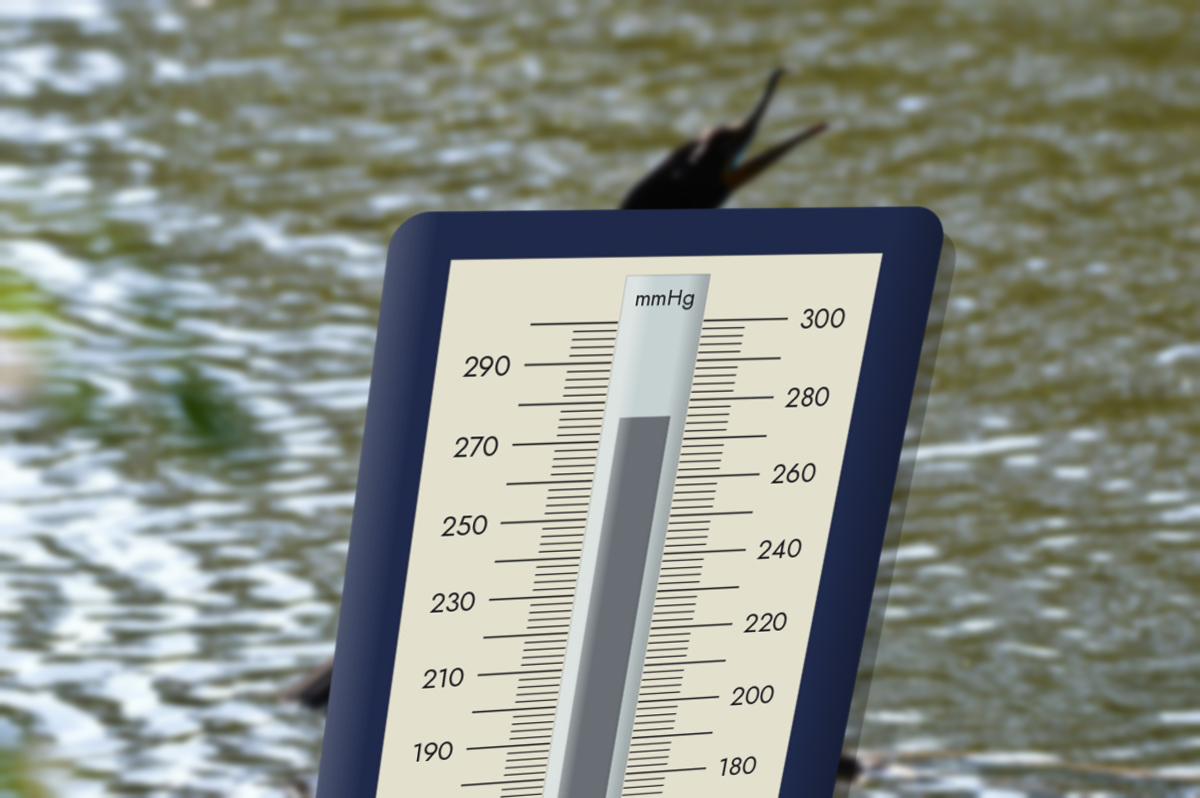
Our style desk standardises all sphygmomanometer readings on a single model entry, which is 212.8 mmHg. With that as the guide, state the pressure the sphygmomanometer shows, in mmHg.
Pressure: 276 mmHg
